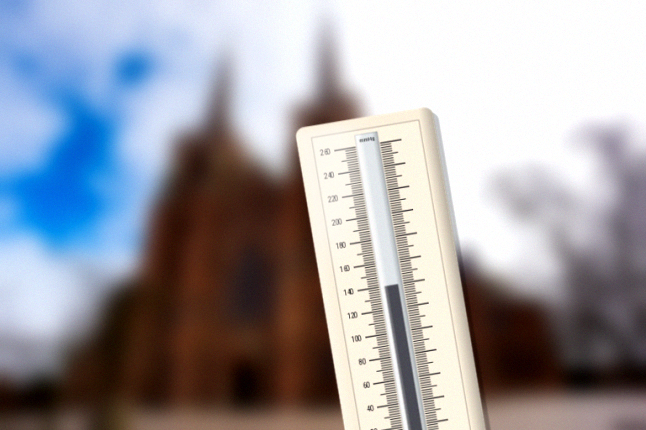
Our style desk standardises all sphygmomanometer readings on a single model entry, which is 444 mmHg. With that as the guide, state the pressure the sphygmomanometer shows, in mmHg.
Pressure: 140 mmHg
